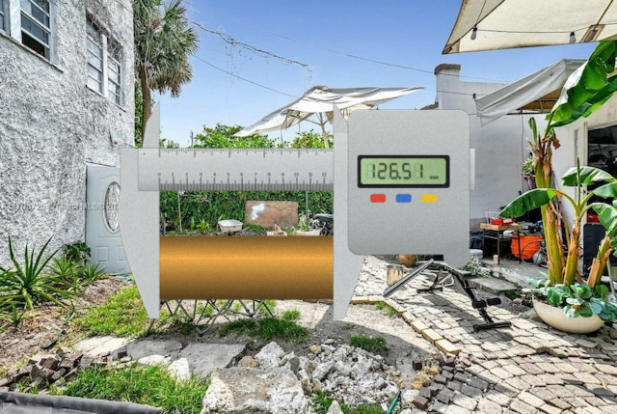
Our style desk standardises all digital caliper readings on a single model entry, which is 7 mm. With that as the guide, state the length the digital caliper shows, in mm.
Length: 126.51 mm
